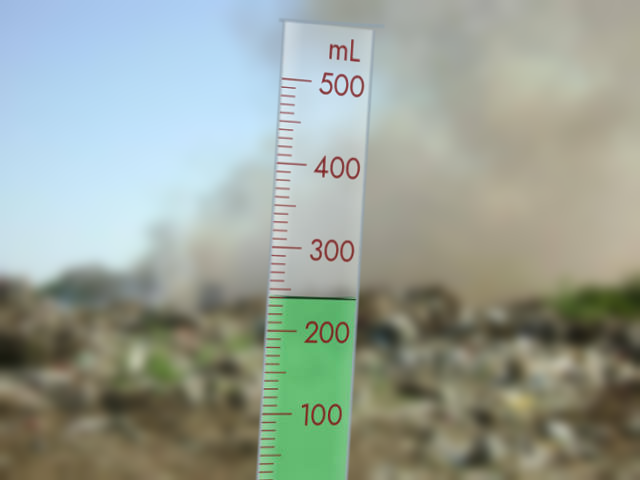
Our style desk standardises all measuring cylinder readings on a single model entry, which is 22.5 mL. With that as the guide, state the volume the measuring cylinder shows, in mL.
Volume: 240 mL
